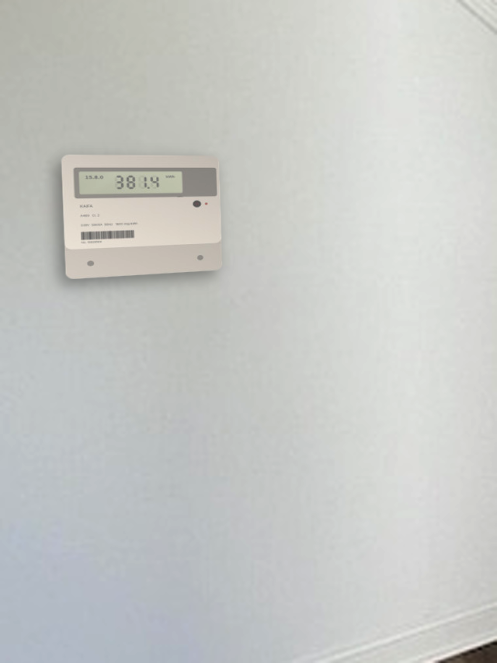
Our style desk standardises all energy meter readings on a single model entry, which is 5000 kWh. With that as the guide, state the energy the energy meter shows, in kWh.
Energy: 381.4 kWh
